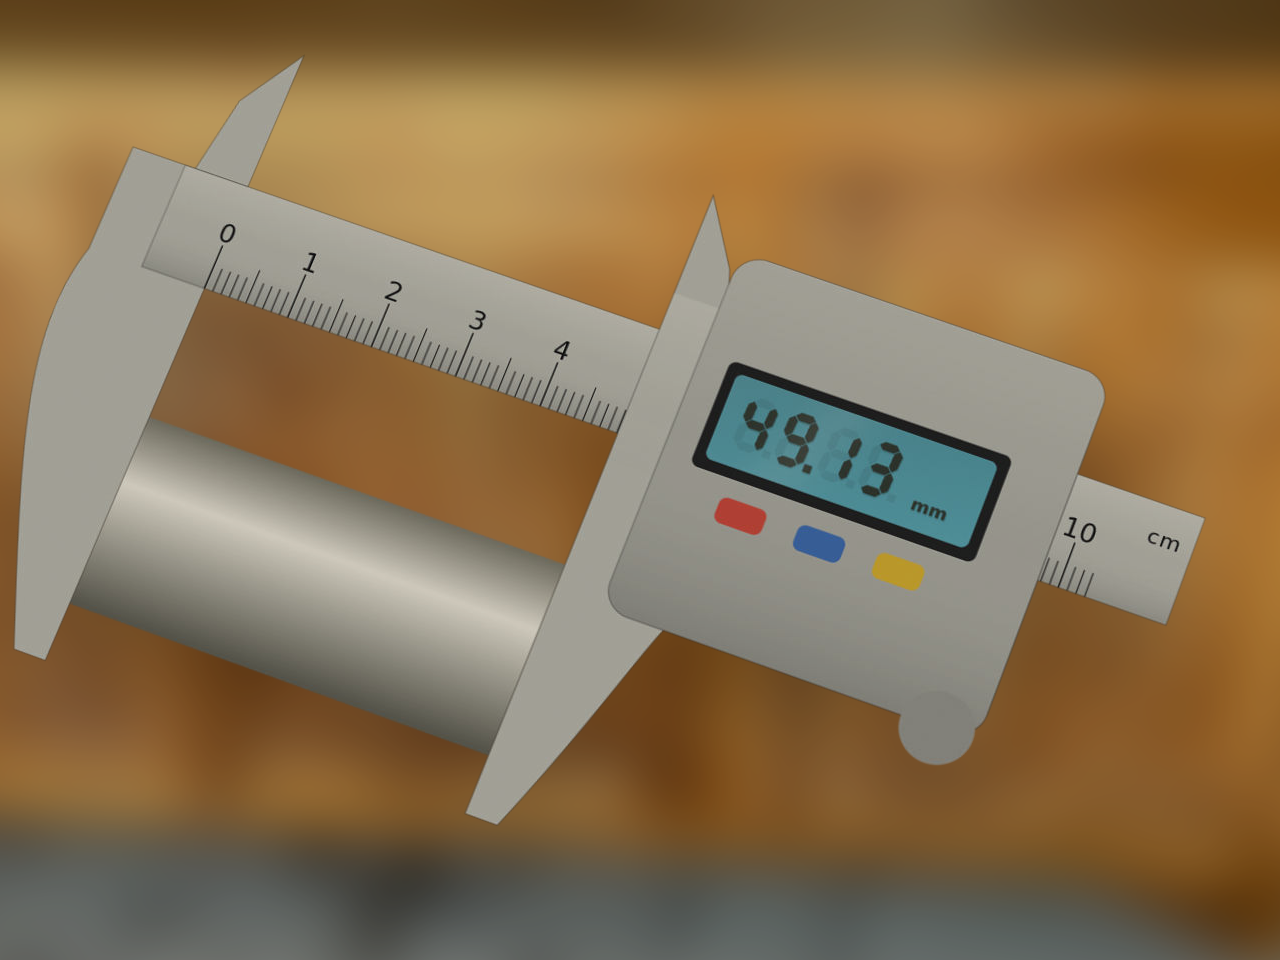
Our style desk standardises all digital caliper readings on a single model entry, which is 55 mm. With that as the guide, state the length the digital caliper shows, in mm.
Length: 49.13 mm
